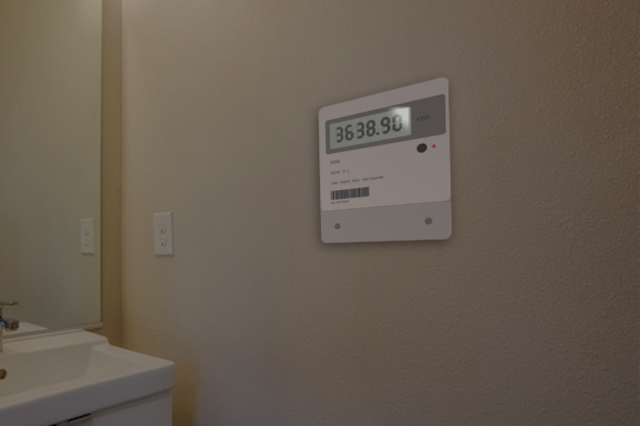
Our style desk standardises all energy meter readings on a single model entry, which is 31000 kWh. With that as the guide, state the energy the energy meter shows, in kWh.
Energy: 3638.90 kWh
